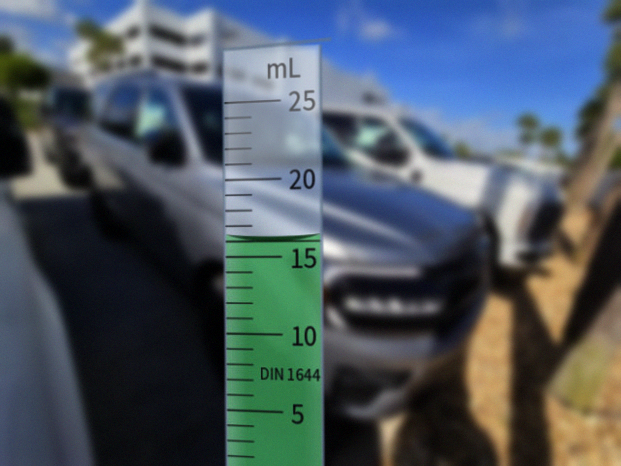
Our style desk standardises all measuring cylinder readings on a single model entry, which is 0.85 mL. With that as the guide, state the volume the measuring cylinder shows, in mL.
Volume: 16 mL
